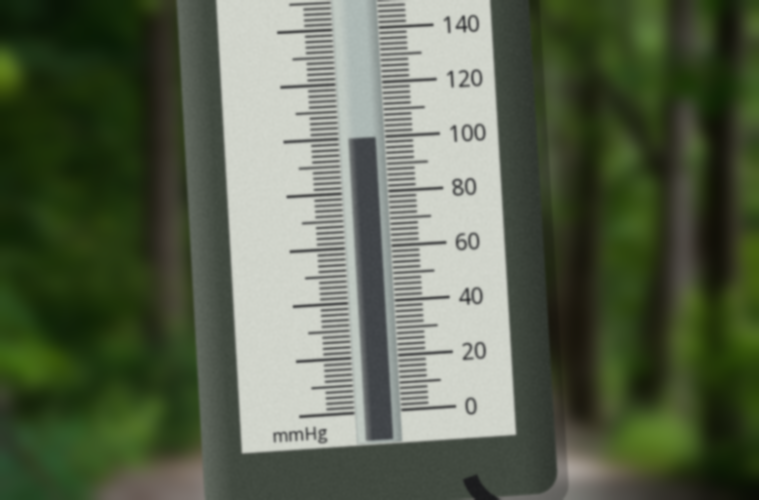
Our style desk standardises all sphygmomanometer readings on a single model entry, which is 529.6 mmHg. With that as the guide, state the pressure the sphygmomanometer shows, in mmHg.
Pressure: 100 mmHg
